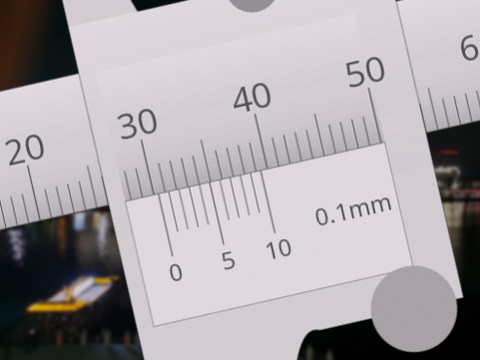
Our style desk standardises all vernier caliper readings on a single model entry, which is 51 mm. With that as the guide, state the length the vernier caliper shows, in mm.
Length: 30.4 mm
